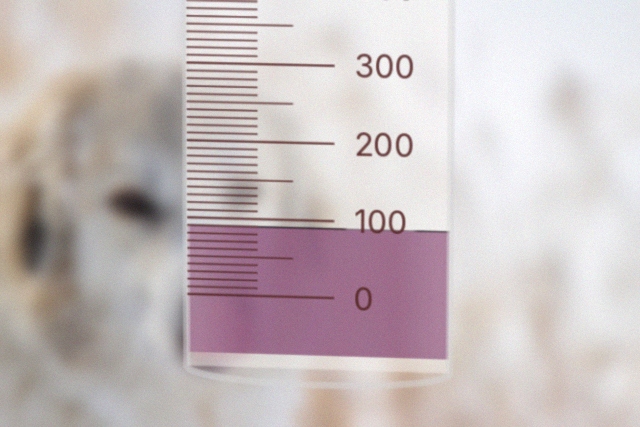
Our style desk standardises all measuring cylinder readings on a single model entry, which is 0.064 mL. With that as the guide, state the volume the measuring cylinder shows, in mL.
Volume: 90 mL
